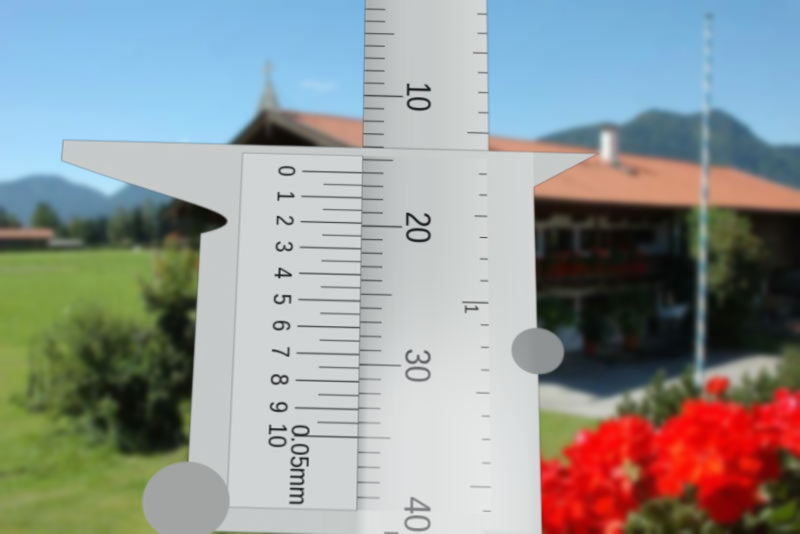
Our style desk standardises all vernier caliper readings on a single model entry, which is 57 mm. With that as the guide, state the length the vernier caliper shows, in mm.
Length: 16.0 mm
